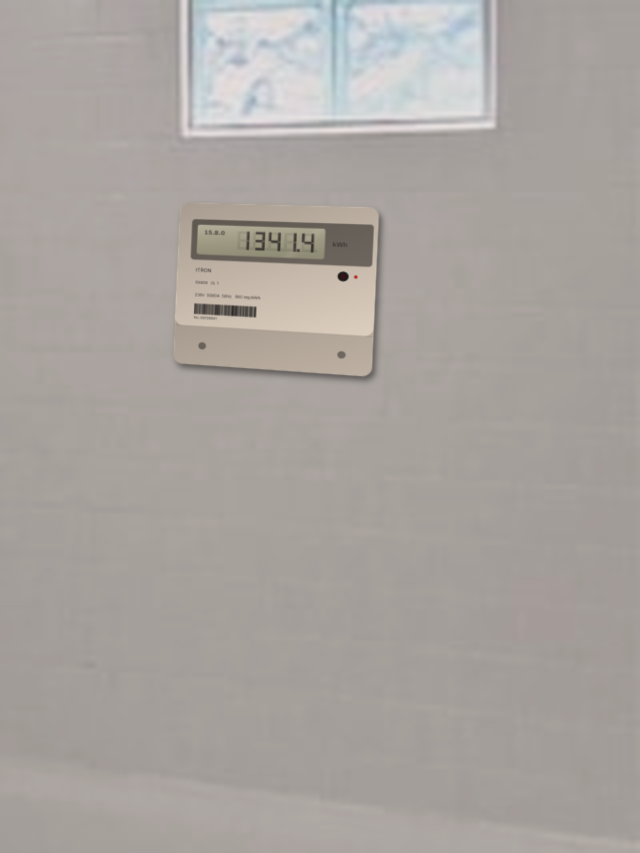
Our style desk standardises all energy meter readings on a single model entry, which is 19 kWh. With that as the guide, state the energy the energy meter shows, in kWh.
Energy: 1341.4 kWh
